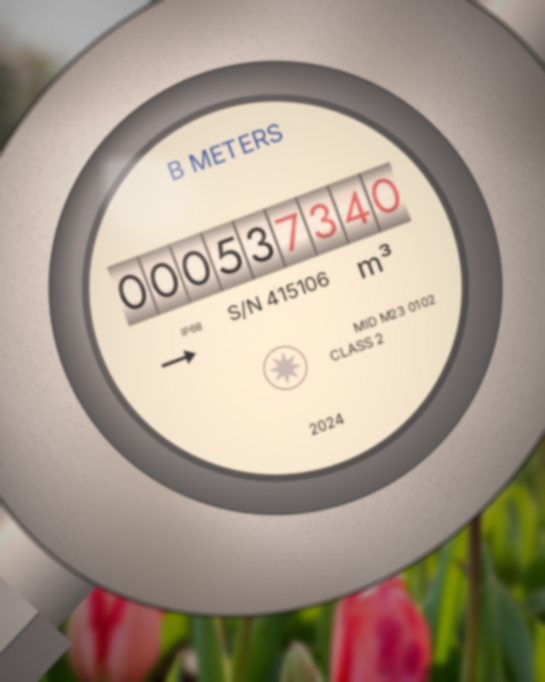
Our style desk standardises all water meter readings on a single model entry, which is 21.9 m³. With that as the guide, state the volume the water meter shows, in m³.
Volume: 53.7340 m³
